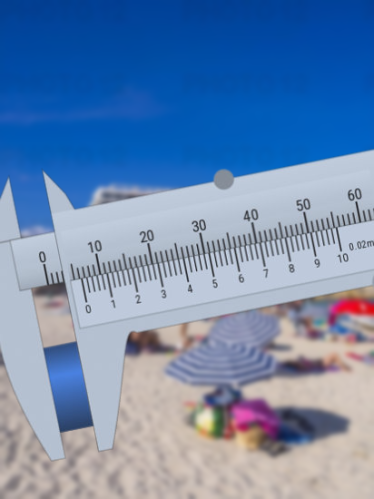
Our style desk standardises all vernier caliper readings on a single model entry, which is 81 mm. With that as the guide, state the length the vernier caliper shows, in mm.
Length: 6.4 mm
